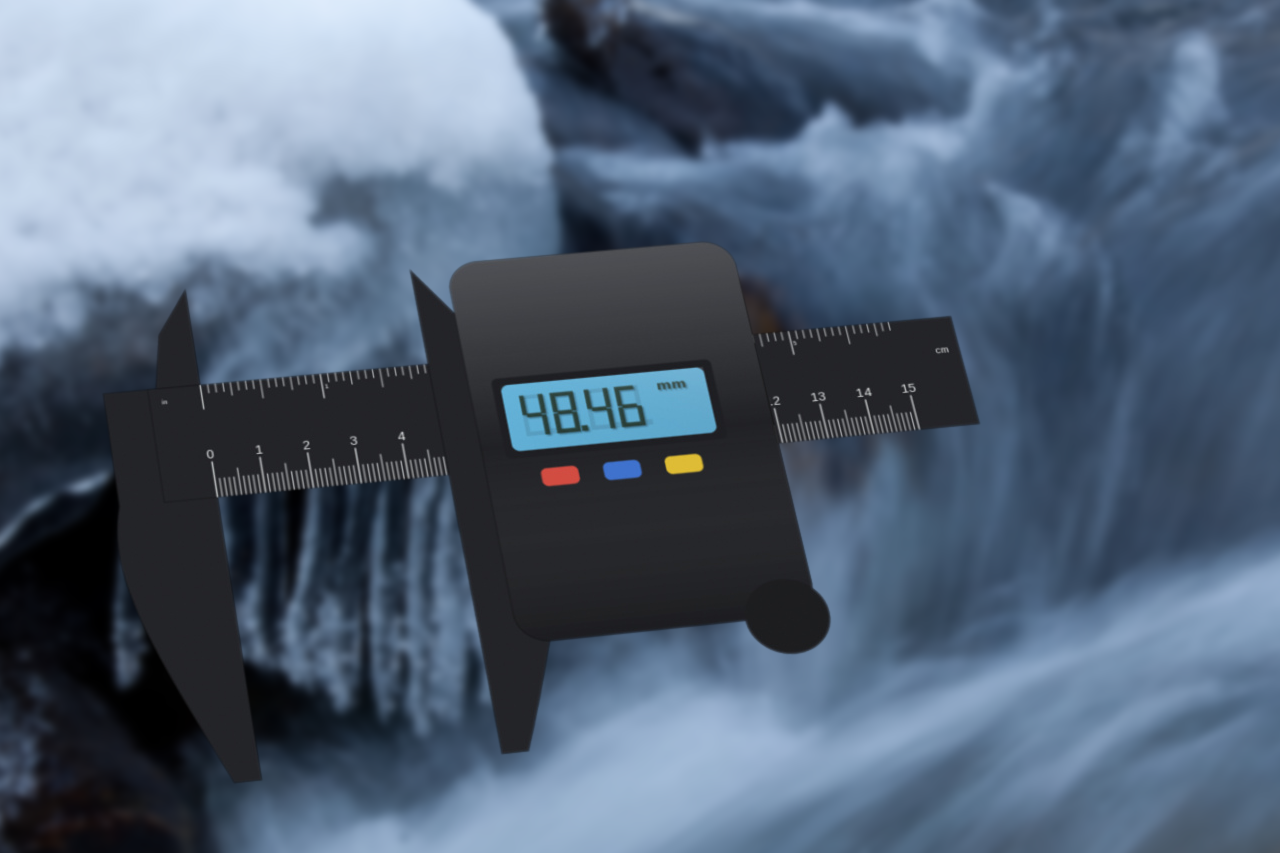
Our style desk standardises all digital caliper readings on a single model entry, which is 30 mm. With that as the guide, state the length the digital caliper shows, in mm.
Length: 48.46 mm
